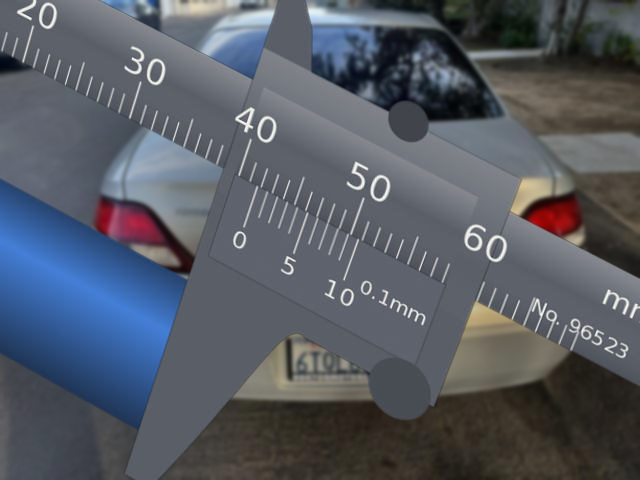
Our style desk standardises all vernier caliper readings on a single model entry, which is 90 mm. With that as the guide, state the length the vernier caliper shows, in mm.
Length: 41.7 mm
